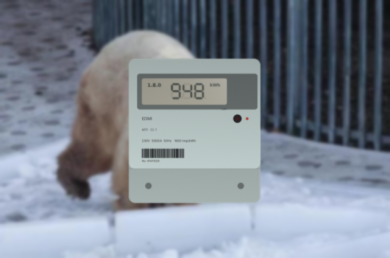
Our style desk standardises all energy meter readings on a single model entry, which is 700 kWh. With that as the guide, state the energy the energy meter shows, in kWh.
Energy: 948 kWh
